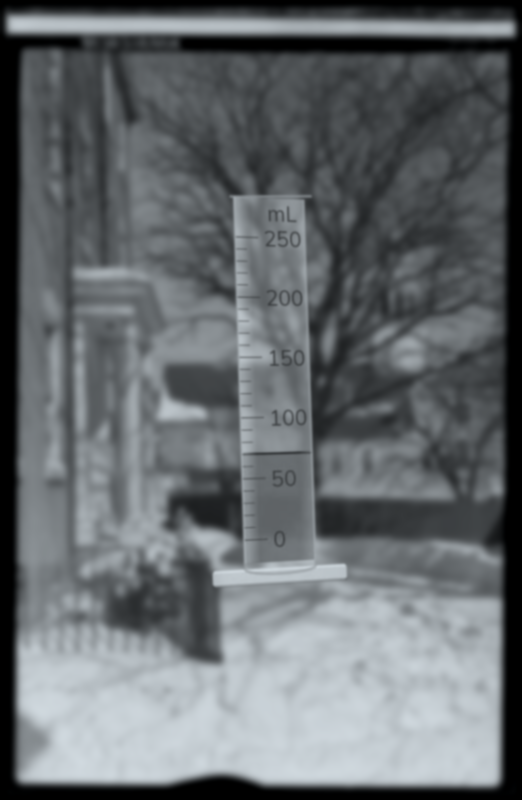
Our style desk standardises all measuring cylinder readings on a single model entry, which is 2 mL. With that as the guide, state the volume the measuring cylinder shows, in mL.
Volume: 70 mL
